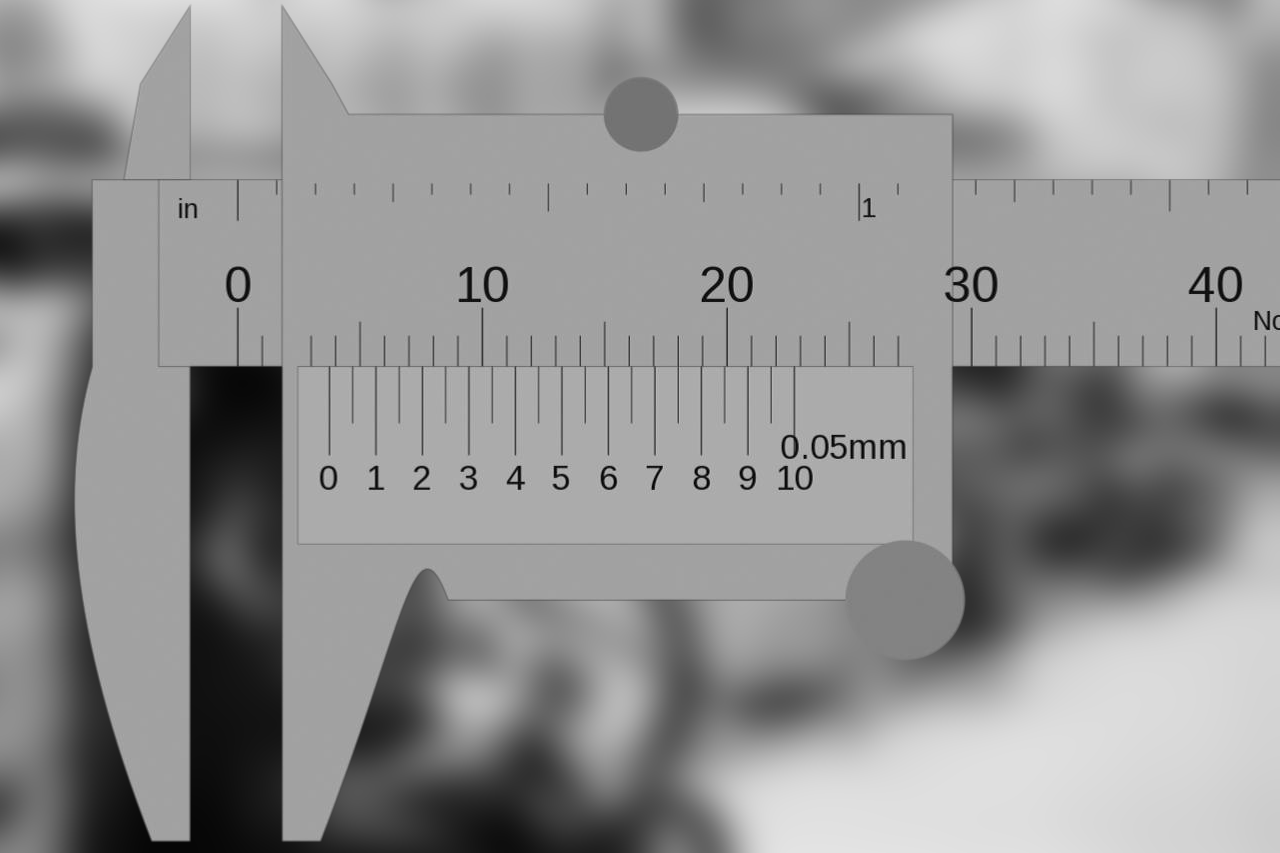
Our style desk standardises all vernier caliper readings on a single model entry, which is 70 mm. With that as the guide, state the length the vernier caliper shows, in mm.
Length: 3.75 mm
